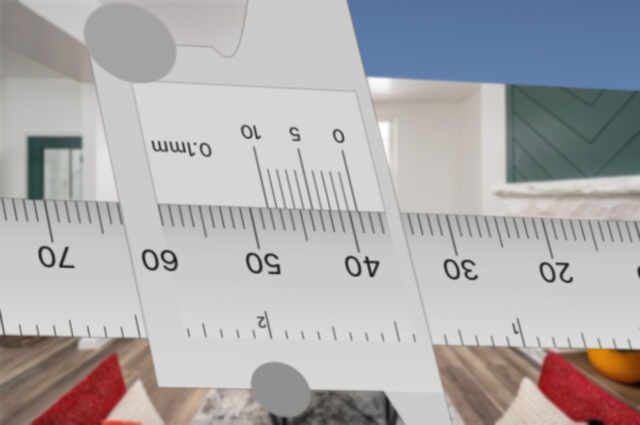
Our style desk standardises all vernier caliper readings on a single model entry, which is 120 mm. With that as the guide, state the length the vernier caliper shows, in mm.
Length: 39.2 mm
